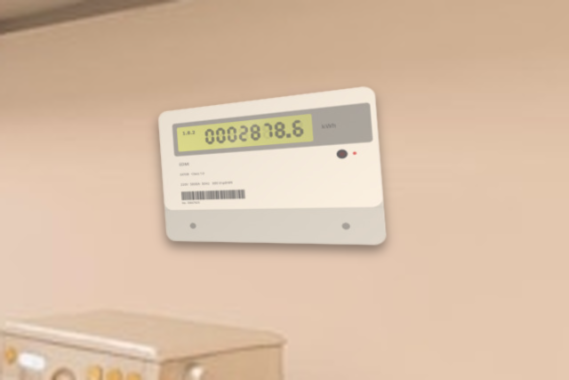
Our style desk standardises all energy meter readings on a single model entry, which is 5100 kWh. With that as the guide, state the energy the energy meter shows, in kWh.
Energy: 2878.6 kWh
